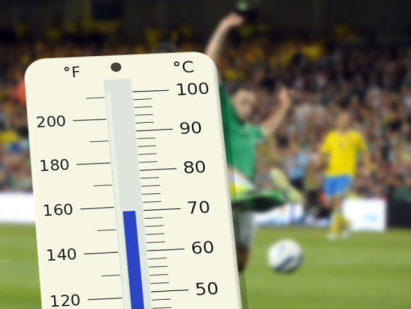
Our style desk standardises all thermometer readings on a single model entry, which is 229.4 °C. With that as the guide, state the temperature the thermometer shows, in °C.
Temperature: 70 °C
